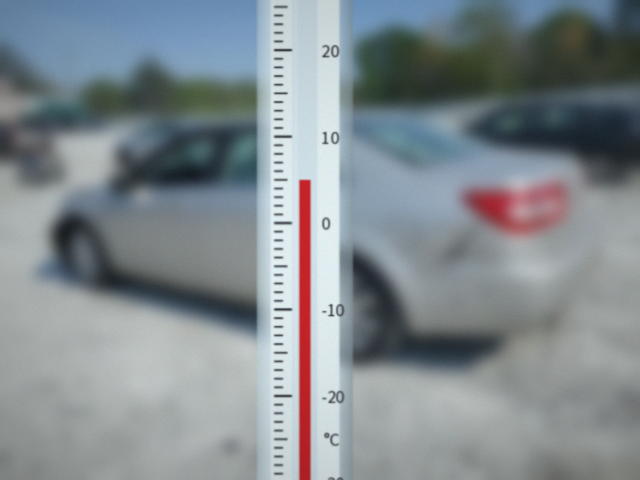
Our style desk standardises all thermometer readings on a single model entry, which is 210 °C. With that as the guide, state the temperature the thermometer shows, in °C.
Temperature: 5 °C
